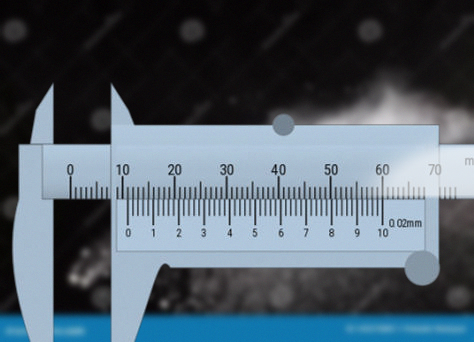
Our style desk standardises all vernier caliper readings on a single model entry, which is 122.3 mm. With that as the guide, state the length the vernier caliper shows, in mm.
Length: 11.0 mm
